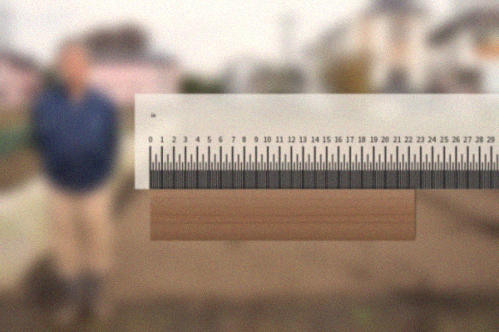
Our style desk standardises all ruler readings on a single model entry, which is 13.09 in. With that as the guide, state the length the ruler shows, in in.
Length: 22.5 in
